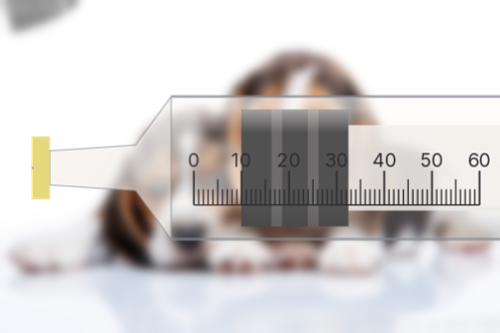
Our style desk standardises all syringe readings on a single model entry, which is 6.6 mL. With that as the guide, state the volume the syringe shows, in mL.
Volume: 10 mL
